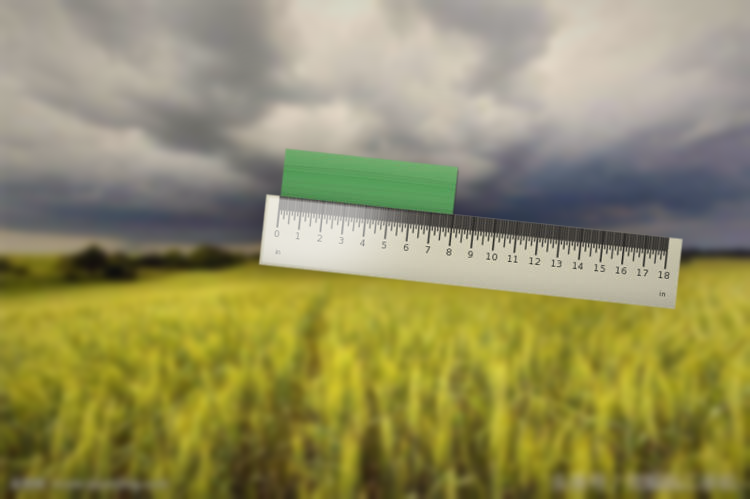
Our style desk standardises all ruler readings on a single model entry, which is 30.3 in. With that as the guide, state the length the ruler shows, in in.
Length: 8 in
